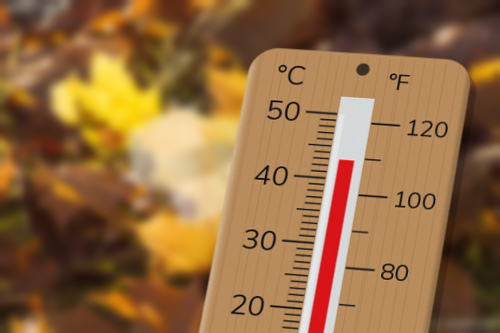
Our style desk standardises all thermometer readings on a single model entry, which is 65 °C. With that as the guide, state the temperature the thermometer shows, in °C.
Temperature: 43 °C
